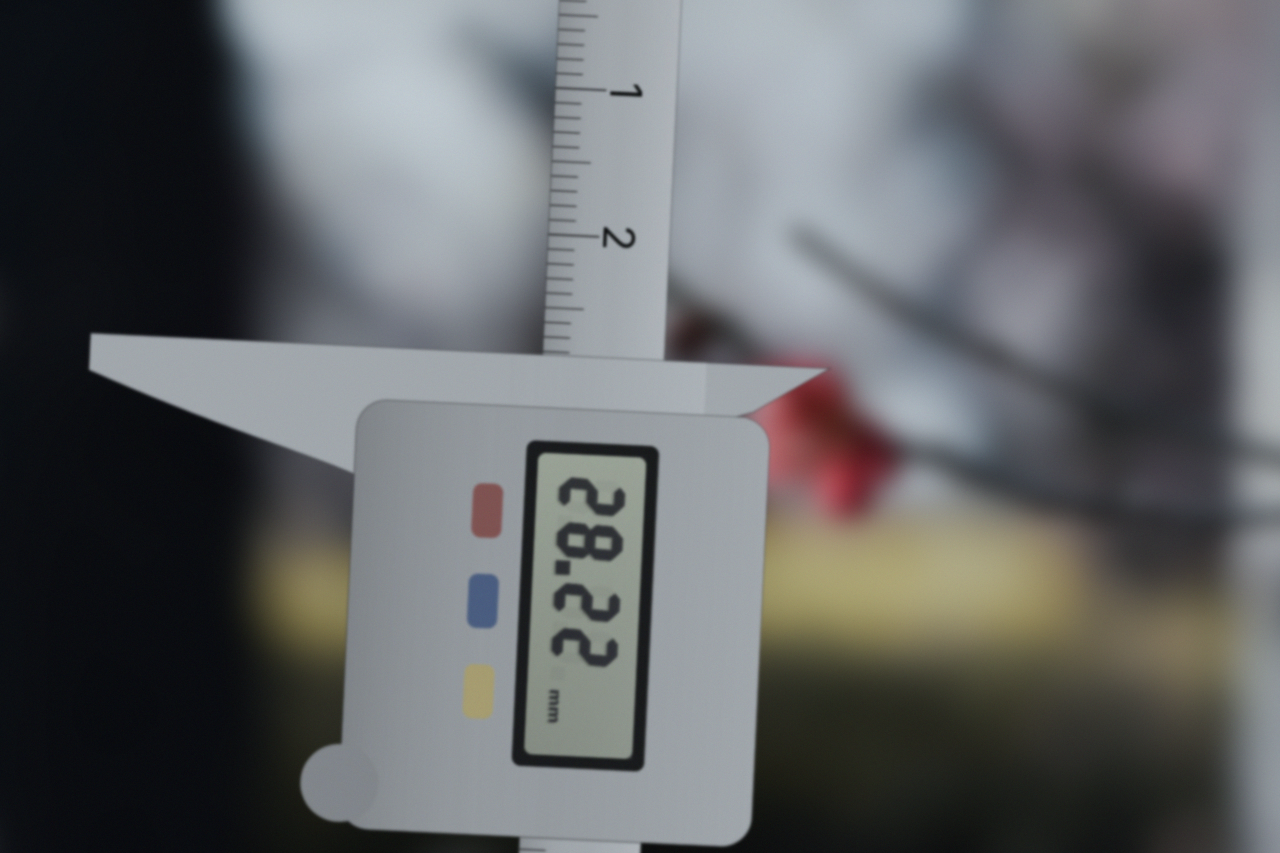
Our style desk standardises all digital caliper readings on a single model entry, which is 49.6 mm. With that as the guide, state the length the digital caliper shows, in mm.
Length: 28.22 mm
